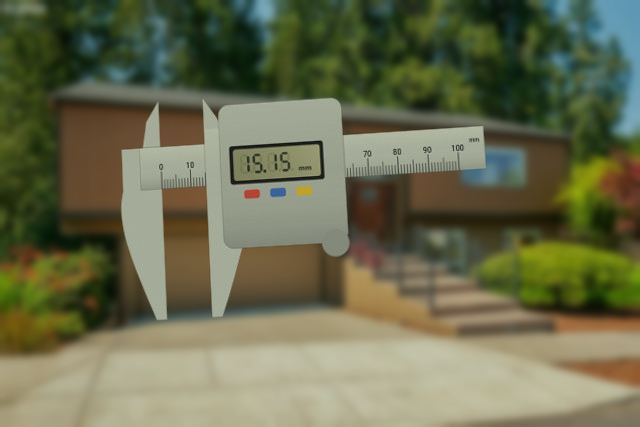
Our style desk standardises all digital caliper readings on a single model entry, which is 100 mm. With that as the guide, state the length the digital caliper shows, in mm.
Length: 15.15 mm
